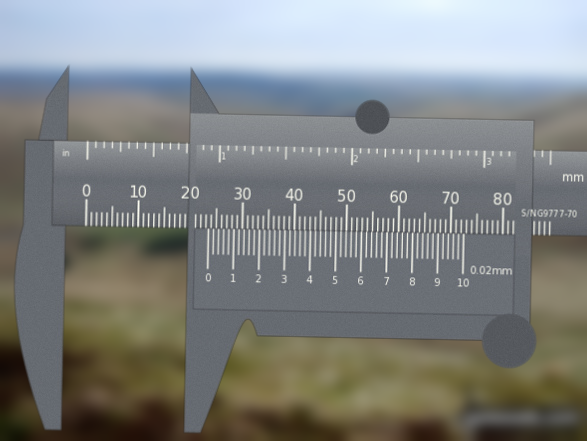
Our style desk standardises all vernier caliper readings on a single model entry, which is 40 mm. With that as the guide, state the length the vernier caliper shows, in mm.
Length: 23.5 mm
